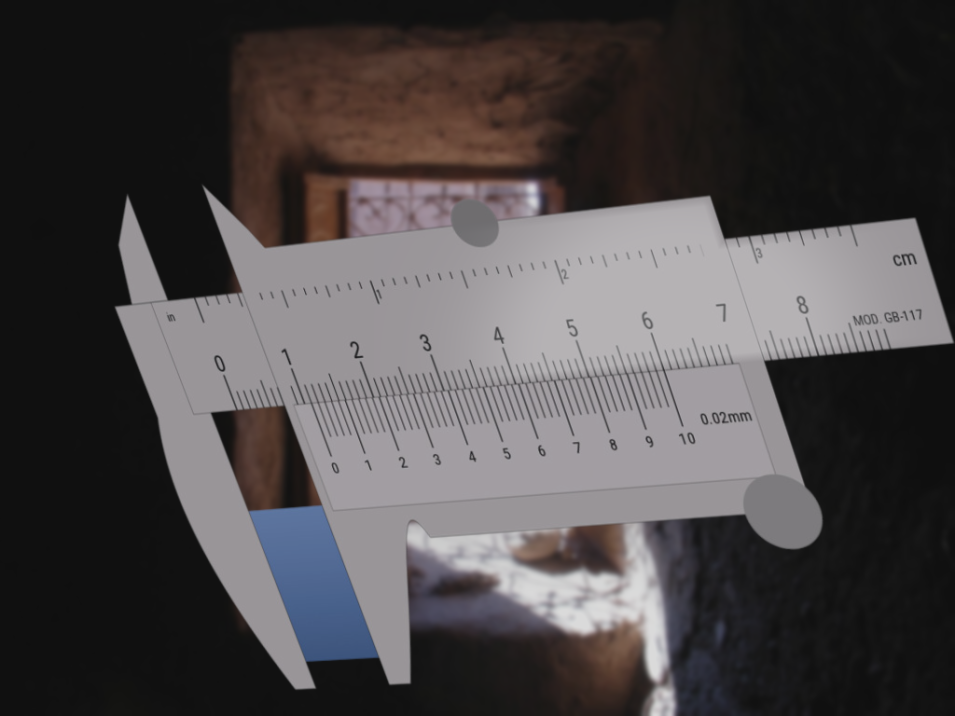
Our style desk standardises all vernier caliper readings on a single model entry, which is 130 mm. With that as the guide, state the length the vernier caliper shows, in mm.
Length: 11.0 mm
